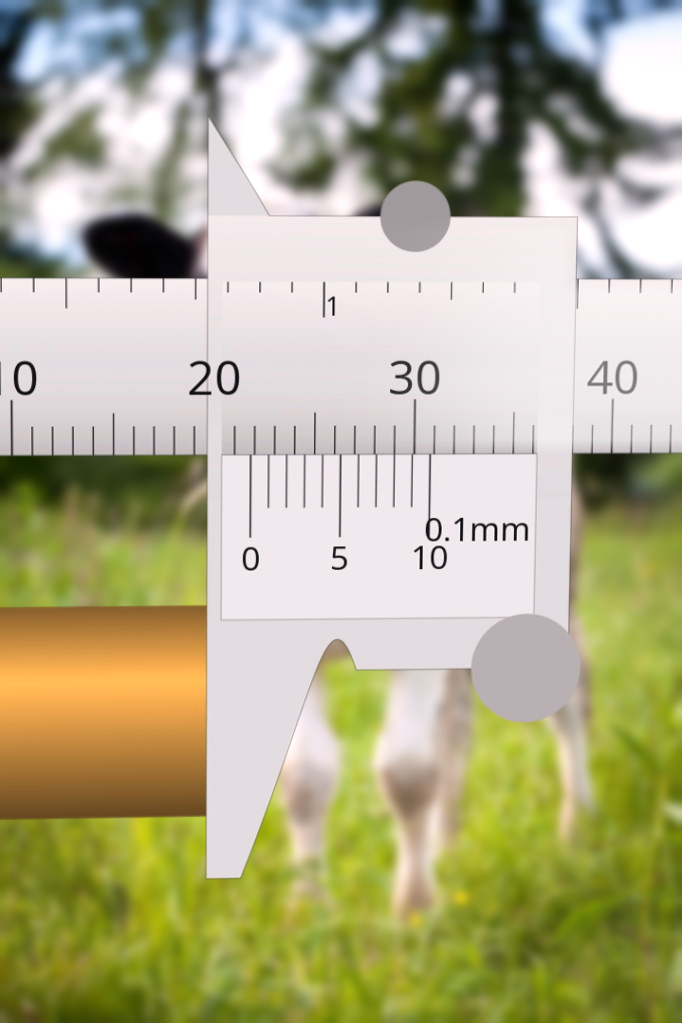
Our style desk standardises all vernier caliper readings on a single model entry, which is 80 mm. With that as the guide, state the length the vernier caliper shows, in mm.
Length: 21.8 mm
